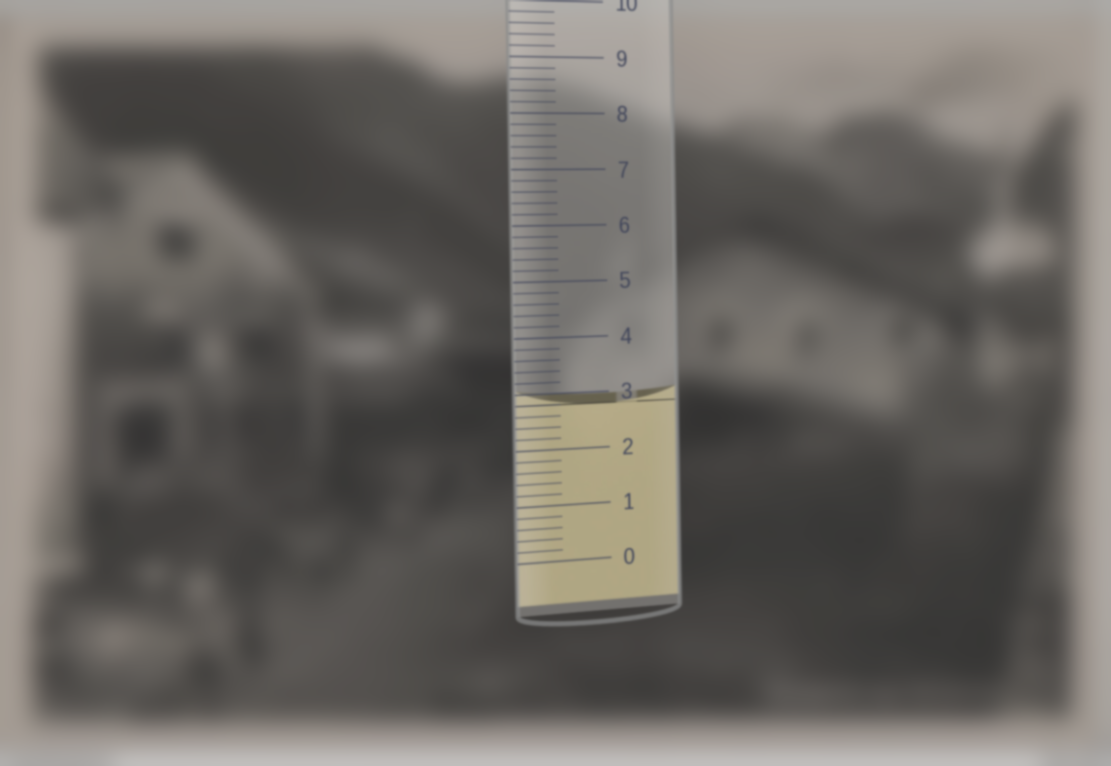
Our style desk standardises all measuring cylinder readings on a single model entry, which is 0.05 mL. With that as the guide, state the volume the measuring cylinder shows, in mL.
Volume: 2.8 mL
